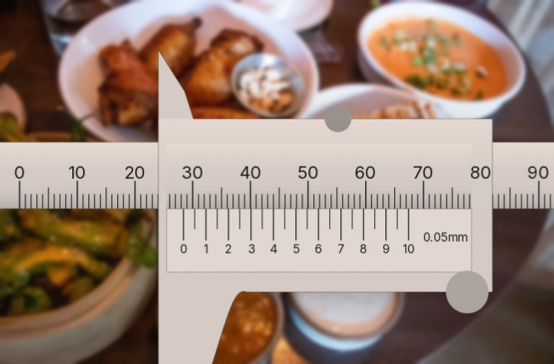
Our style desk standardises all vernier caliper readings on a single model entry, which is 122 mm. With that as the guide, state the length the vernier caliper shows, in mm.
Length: 28.4 mm
